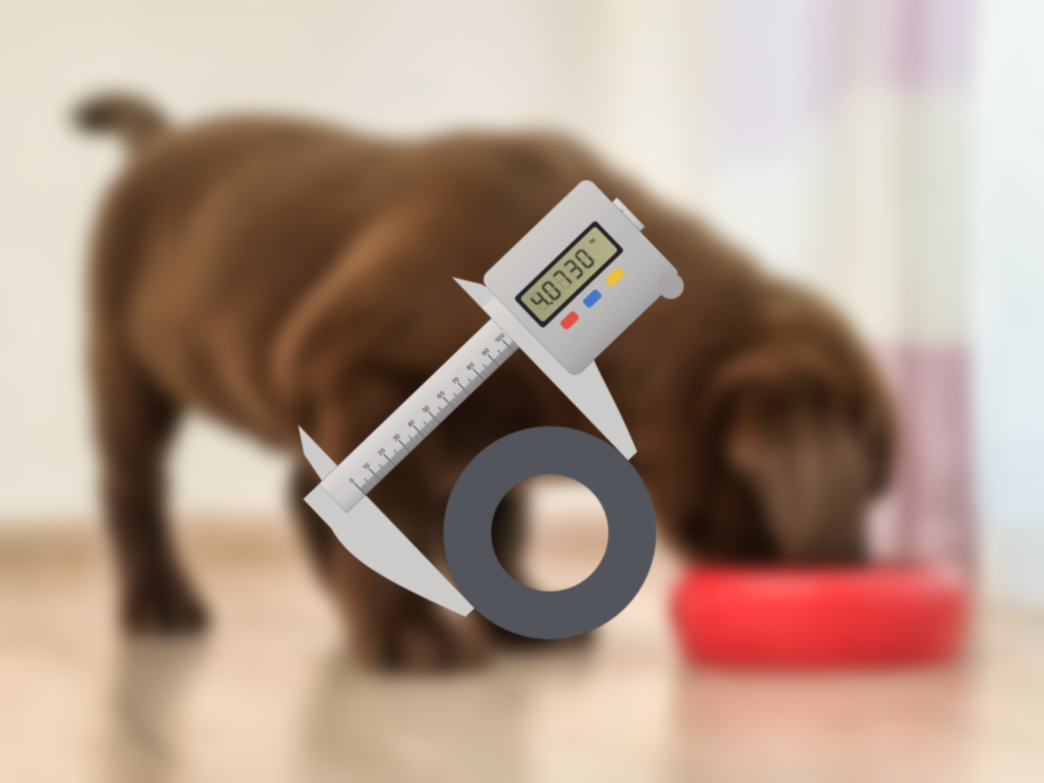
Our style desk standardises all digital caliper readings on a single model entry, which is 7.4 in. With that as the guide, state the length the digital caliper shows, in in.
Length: 4.0730 in
